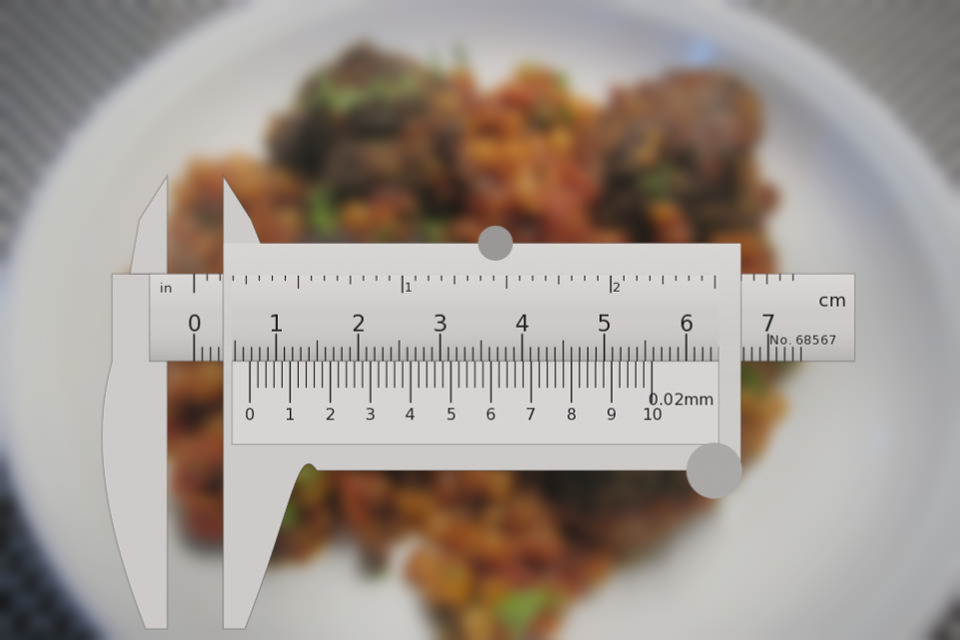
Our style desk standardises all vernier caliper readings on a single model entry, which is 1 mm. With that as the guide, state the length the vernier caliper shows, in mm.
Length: 6.8 mm
